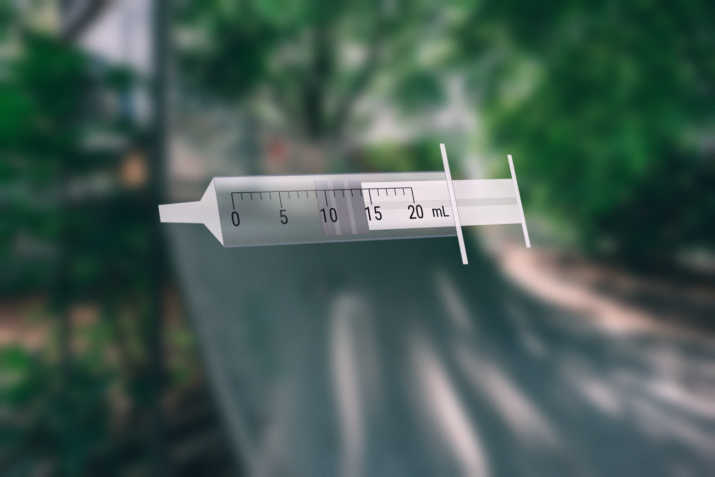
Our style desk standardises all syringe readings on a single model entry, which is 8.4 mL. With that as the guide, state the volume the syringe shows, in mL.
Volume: 9 mL
